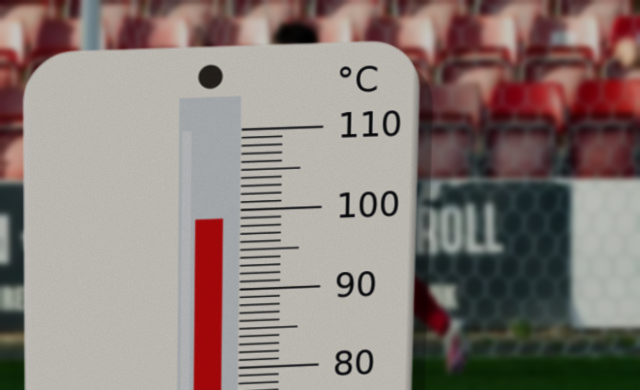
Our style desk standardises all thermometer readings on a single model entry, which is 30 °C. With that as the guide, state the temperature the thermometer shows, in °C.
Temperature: 99 °C
